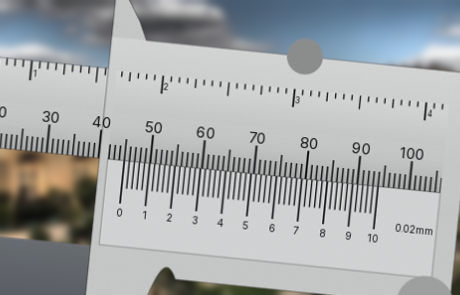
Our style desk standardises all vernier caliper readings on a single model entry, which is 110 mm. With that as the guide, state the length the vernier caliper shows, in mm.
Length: 45.0 mm
